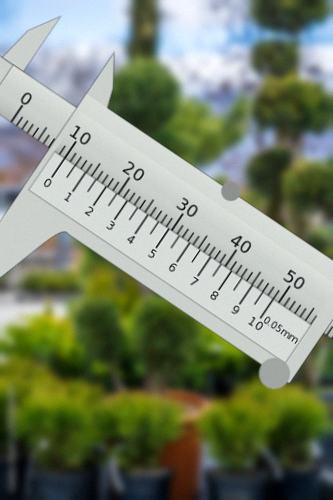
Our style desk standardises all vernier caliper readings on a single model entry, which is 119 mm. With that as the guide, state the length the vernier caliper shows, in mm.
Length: 10.0 mm
